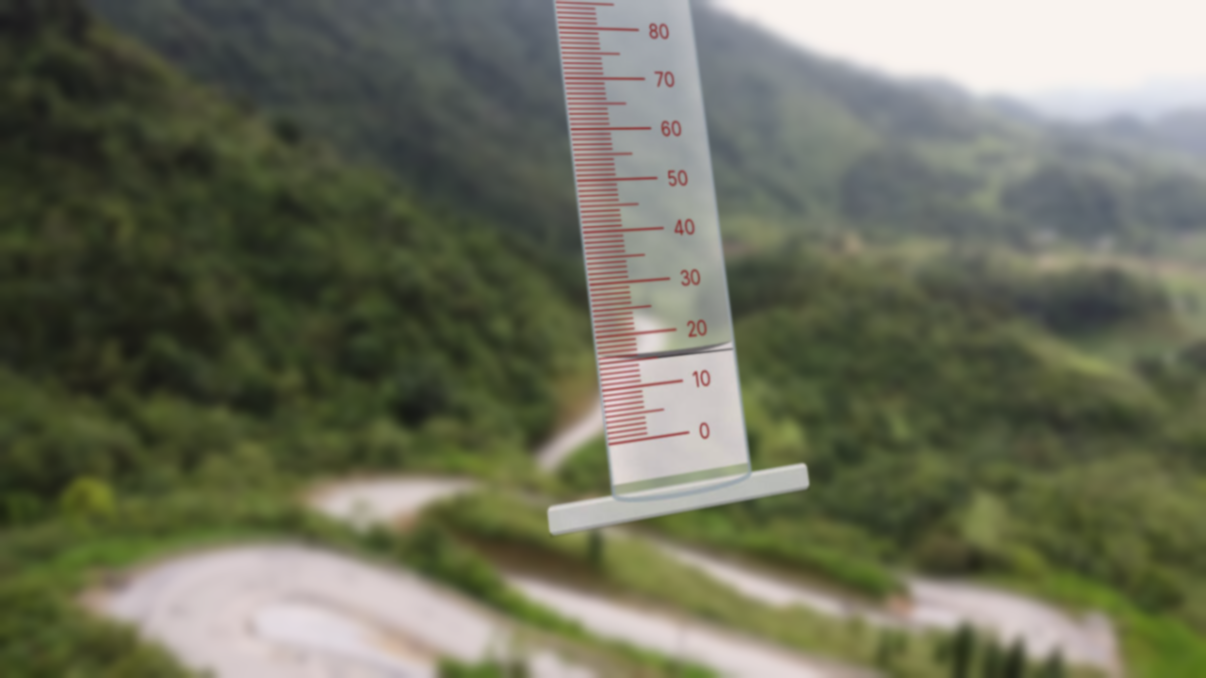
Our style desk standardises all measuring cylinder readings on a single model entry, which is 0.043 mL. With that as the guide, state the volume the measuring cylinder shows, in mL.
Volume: 15 mL
